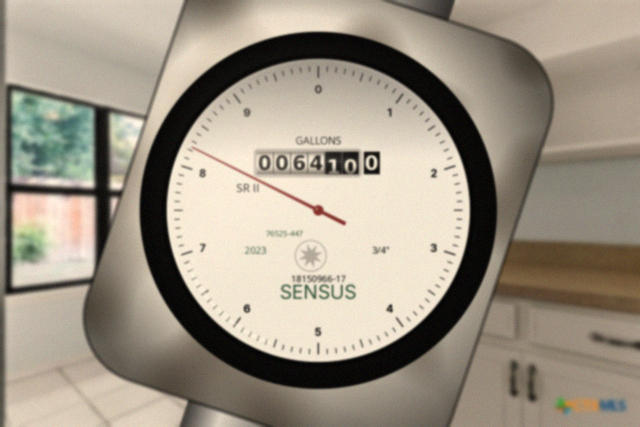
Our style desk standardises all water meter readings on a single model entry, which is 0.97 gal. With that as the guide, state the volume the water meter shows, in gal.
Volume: 64098.2 gal
